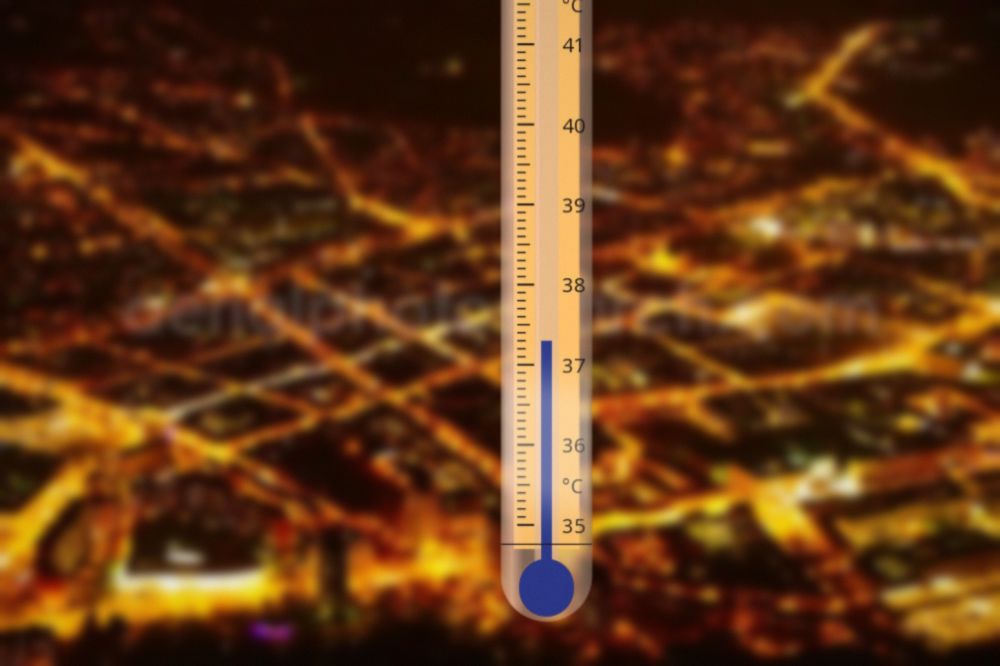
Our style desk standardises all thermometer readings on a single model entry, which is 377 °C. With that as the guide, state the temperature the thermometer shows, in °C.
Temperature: 37.3 °C
